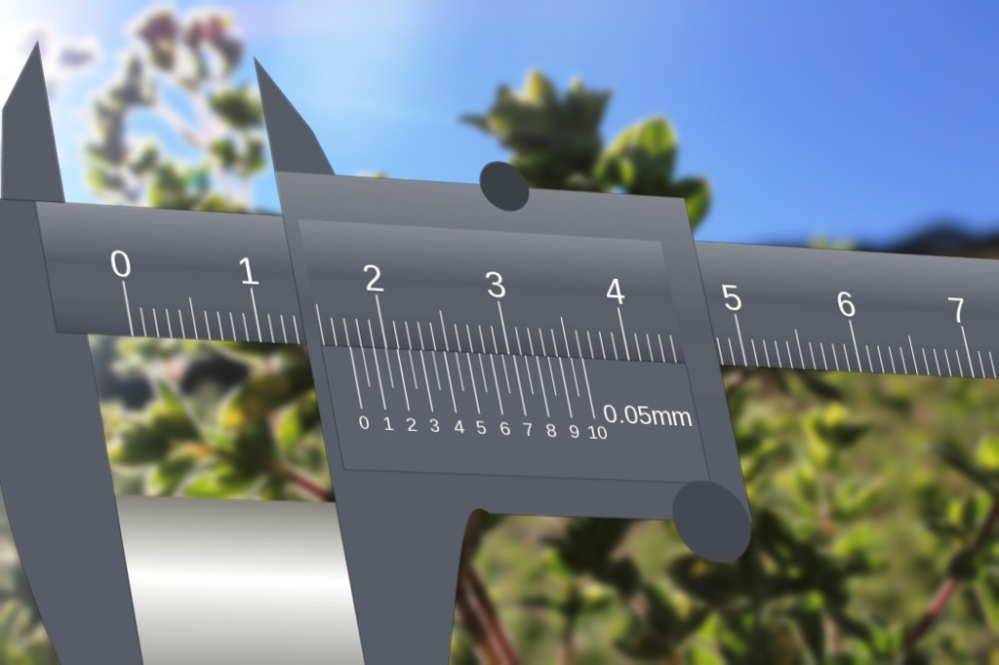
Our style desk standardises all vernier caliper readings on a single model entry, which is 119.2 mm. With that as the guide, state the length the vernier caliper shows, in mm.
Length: 17.1 mm
